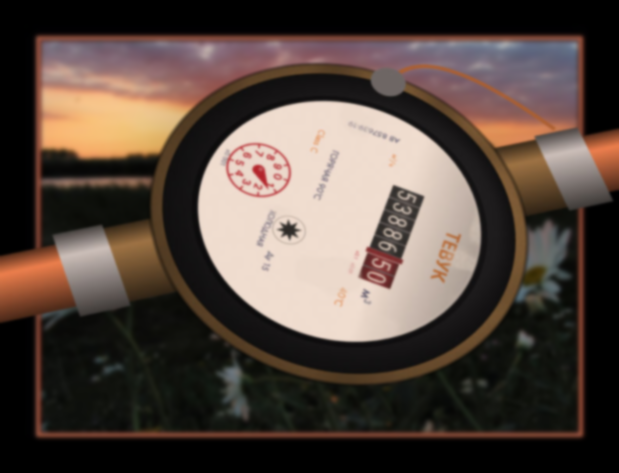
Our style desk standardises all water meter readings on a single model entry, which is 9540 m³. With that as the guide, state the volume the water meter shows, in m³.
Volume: 53886.501 m³
